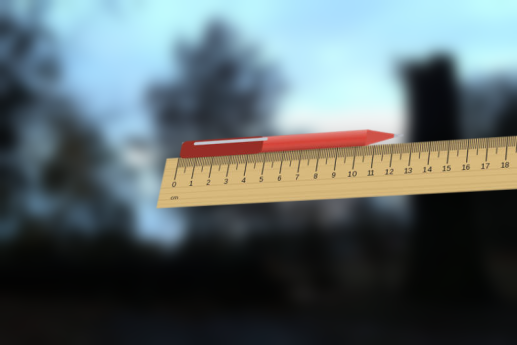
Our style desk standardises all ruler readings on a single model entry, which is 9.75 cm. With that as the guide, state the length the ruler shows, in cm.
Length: 12.5 cm
